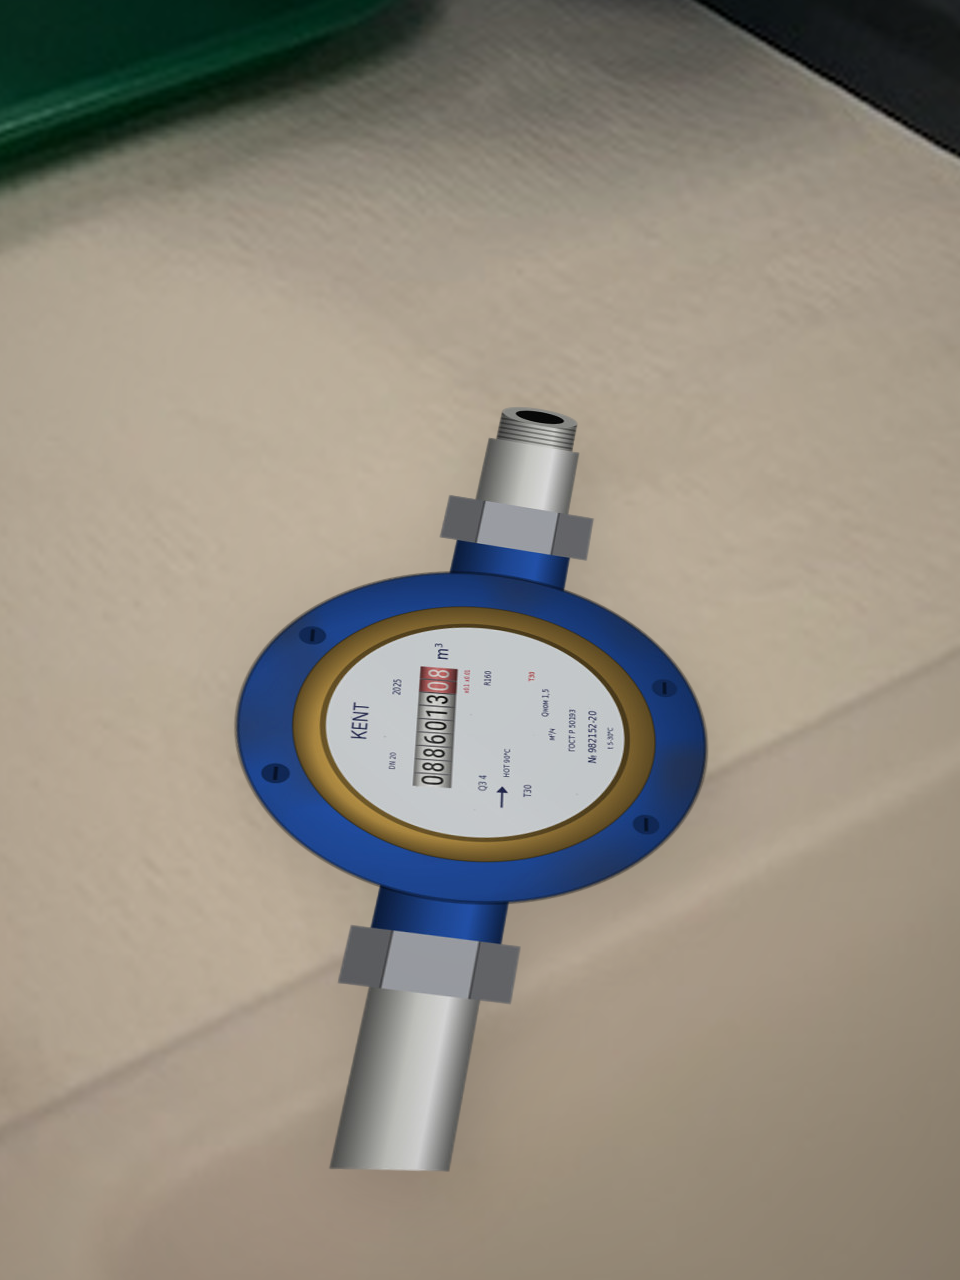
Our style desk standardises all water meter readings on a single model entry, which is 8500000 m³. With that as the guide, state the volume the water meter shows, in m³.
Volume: 886013.08 m³
